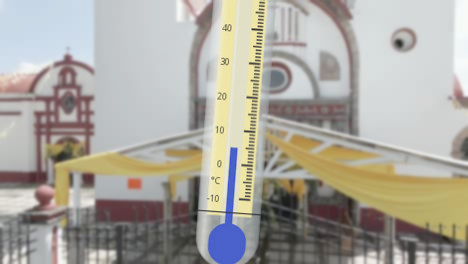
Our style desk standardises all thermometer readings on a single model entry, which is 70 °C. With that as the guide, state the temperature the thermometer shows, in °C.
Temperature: 5 °C
